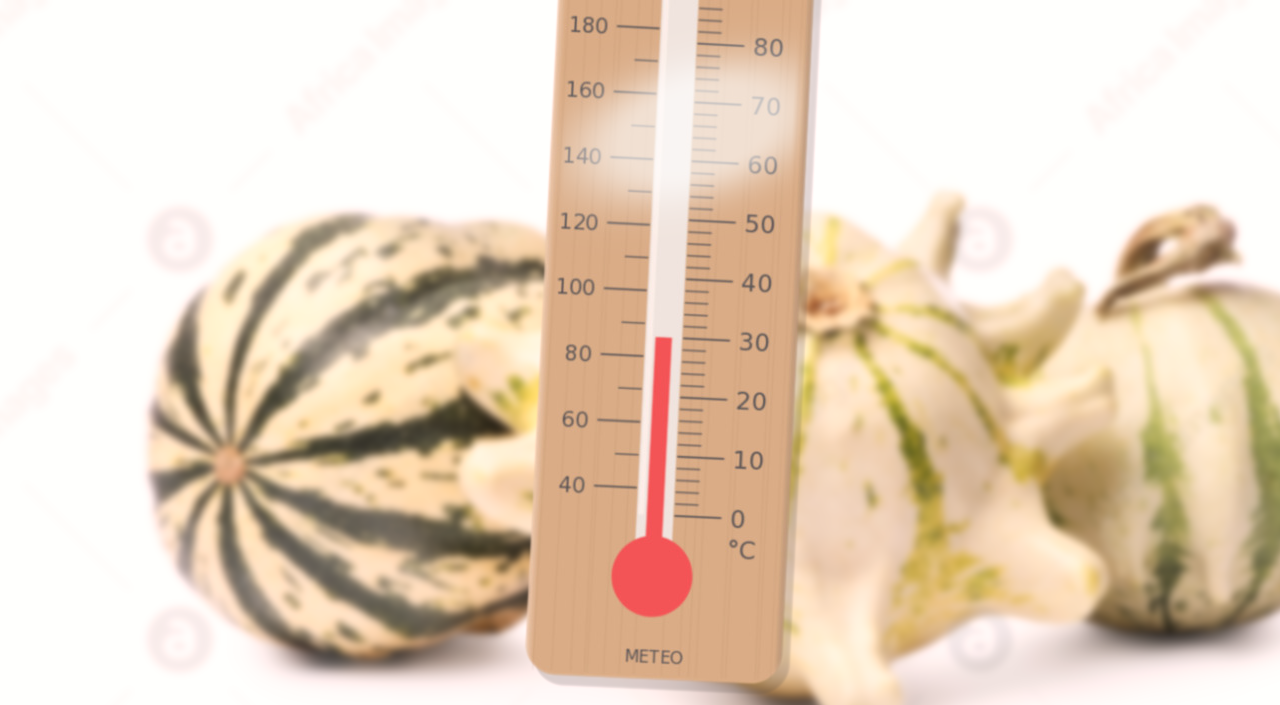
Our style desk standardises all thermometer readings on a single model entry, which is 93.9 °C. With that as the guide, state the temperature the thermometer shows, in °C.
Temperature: 30 °C
